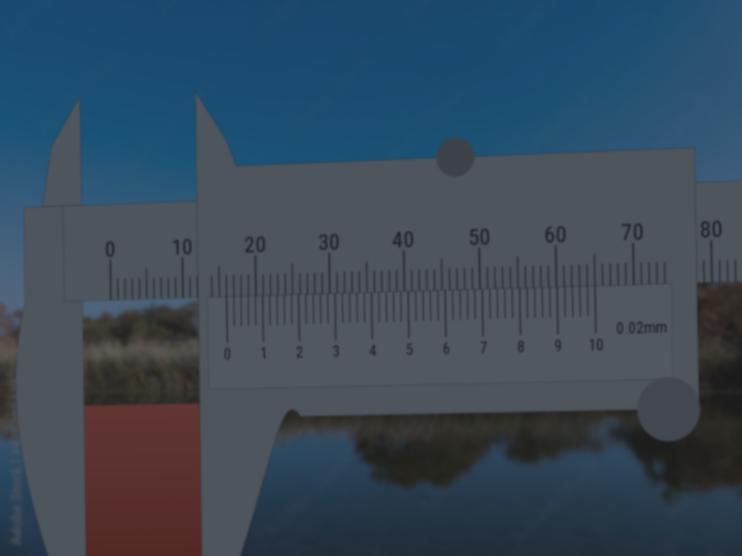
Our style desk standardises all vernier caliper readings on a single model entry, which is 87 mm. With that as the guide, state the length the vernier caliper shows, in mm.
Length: 16.0 mm
